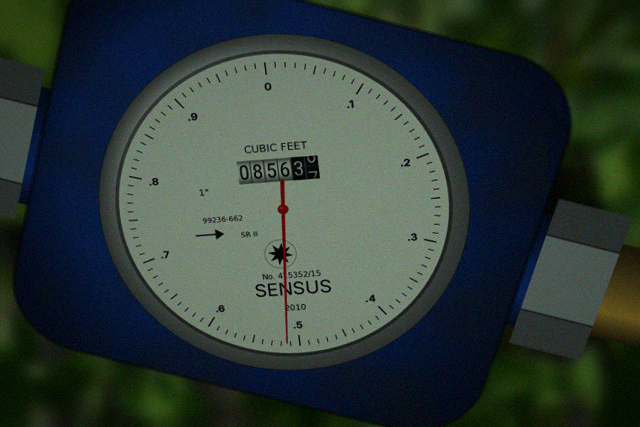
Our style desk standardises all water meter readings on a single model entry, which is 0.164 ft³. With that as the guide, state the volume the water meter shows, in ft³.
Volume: 85636.51 ft³
